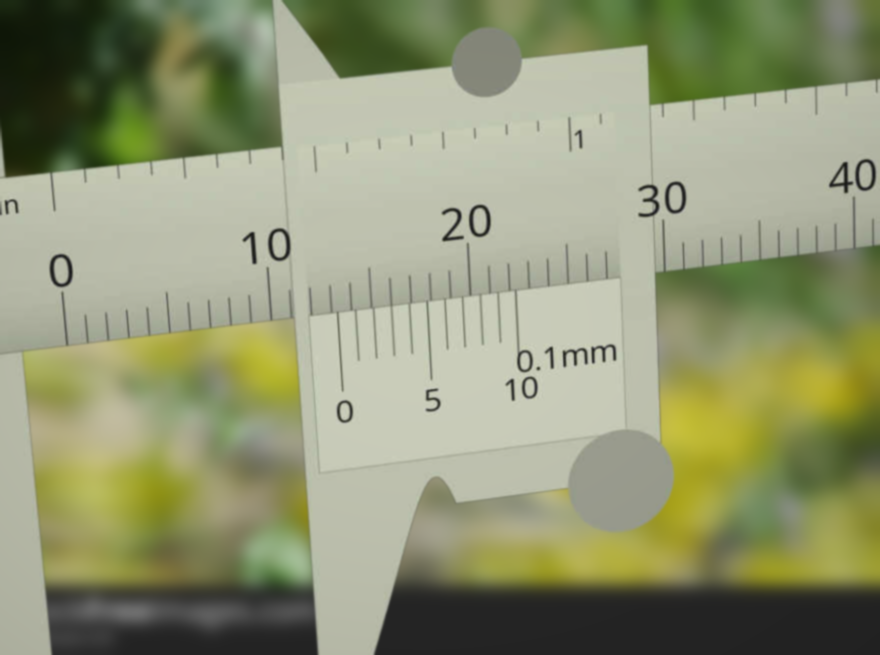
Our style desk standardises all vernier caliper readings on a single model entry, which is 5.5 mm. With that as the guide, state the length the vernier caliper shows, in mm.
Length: 13.3 mm
